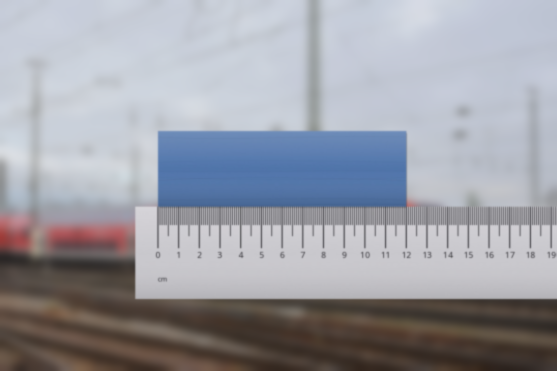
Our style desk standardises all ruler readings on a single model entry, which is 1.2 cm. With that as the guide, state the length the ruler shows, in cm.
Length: 12 cm
